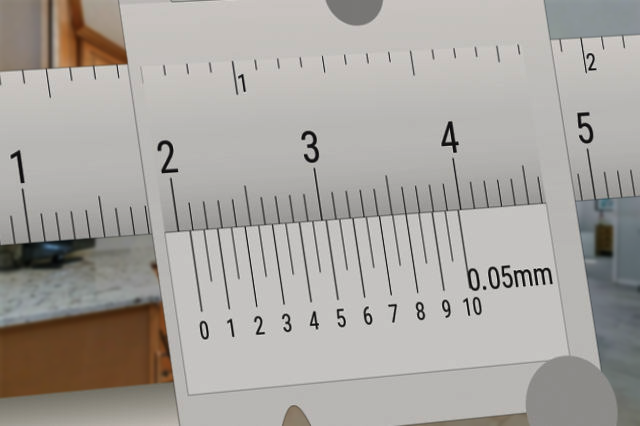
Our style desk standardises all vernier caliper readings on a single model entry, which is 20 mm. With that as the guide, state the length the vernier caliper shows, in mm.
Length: 20.8 mm
